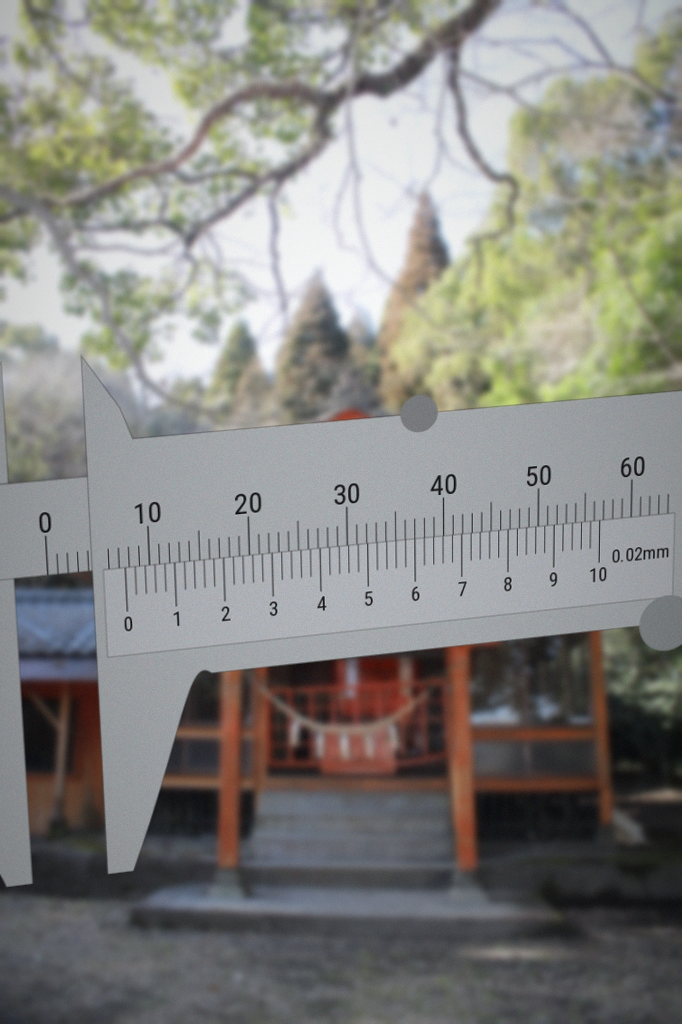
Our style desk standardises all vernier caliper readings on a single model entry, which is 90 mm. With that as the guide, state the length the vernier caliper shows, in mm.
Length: 7.6 mm
